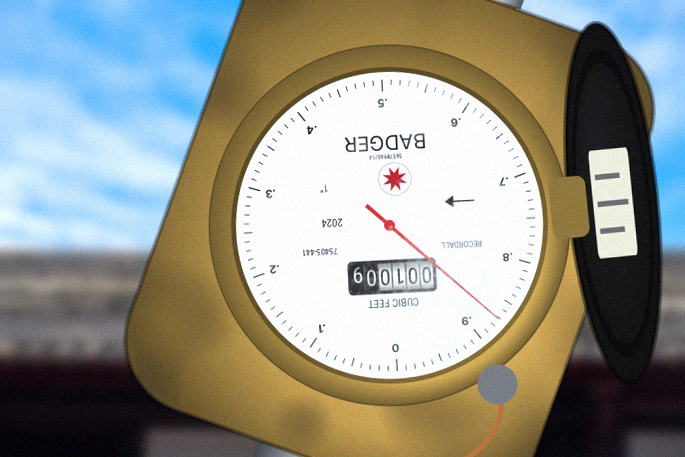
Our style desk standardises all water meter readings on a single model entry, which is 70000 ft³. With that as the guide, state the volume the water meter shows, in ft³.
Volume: 1008.87 ft³
